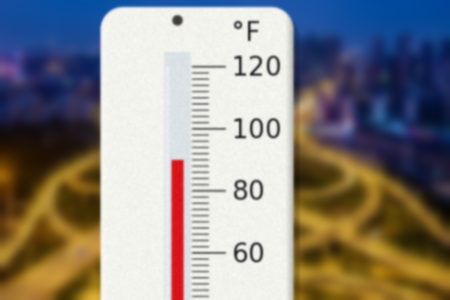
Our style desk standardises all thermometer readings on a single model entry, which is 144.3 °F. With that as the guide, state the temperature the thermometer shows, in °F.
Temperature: 90 °F
